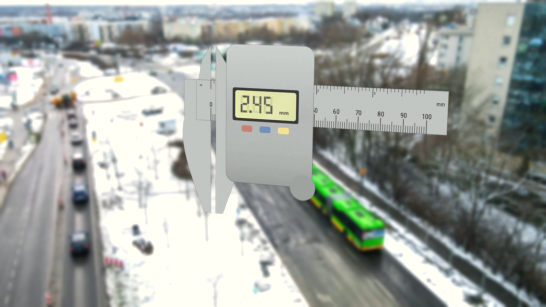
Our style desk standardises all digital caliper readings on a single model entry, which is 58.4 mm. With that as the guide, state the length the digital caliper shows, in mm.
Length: 2.45 mm
